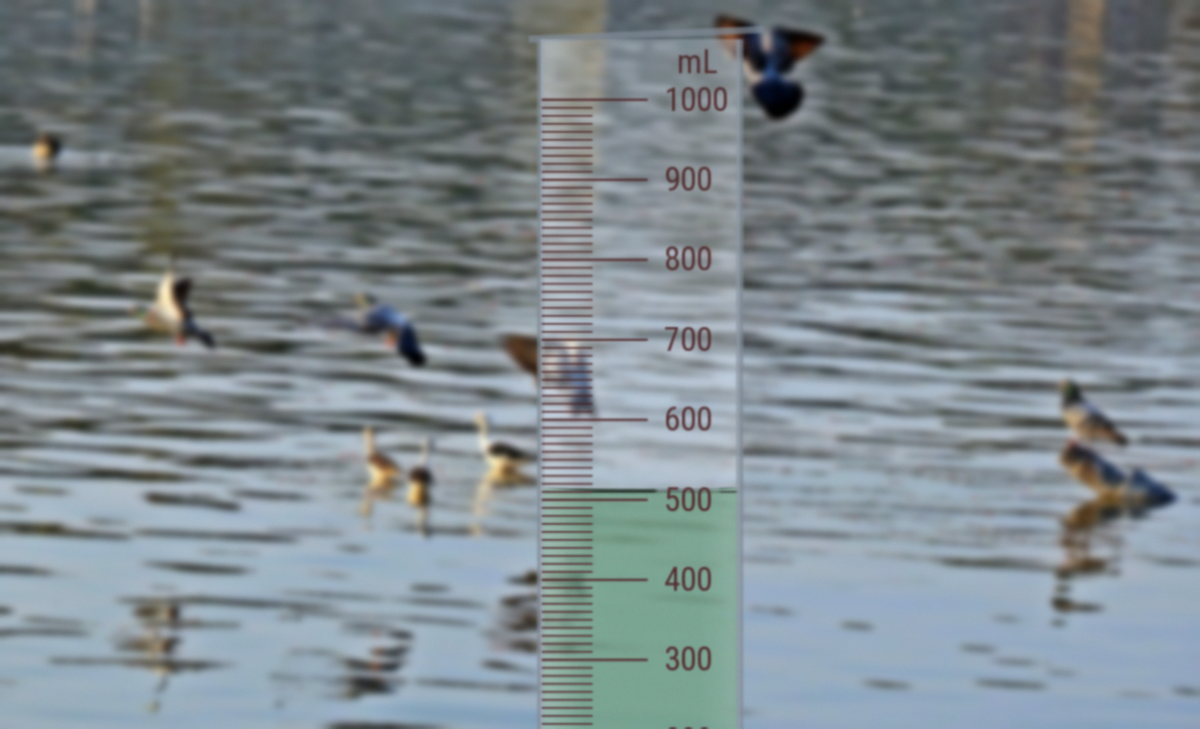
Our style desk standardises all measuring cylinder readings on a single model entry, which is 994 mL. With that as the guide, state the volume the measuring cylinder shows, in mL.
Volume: 510 mL
